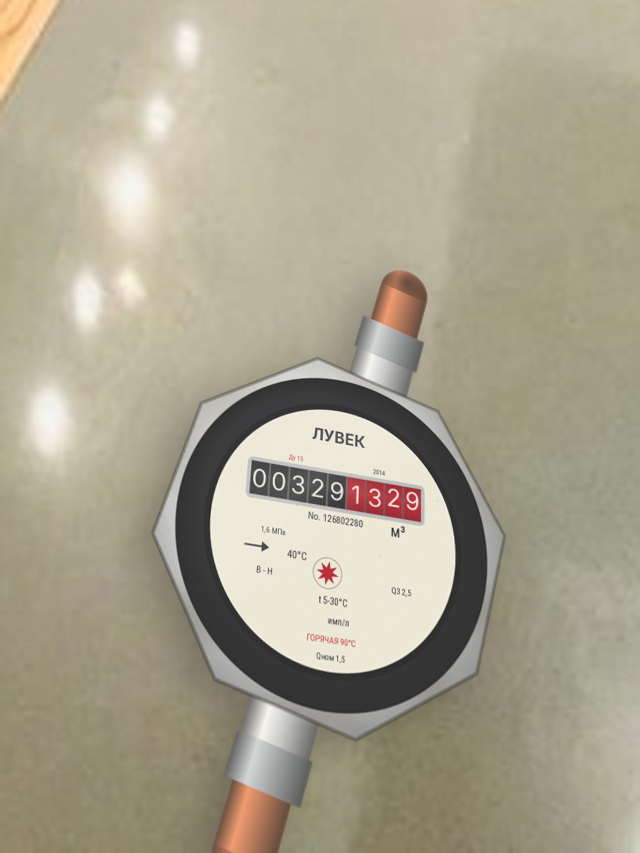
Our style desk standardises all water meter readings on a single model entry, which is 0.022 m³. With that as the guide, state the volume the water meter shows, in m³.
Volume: 329.1329 m³
